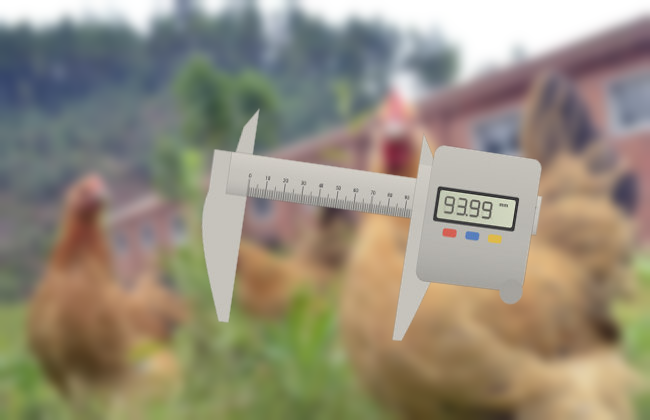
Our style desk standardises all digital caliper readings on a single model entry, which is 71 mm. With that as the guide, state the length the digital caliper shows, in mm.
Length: 93.99 mm
